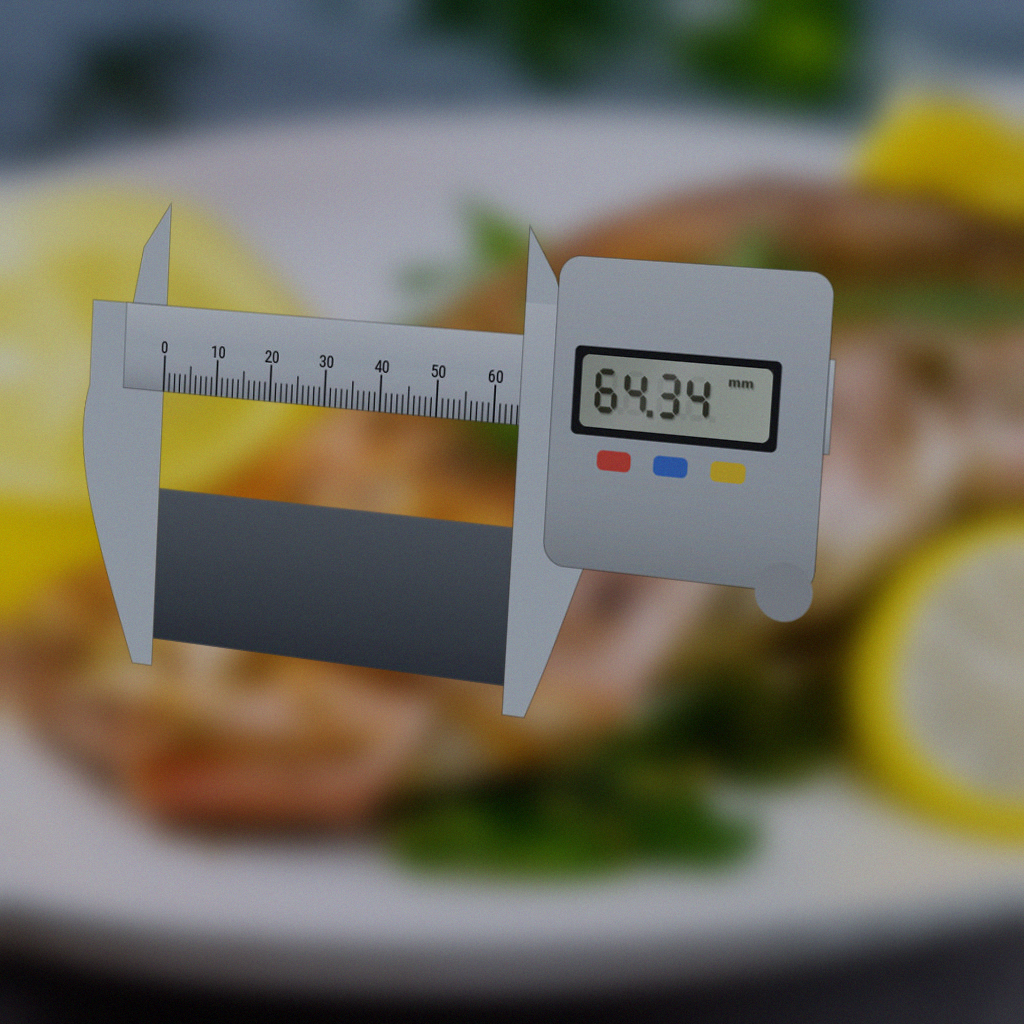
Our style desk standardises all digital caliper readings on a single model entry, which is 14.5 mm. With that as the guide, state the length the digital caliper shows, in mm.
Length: 64.34 mm
